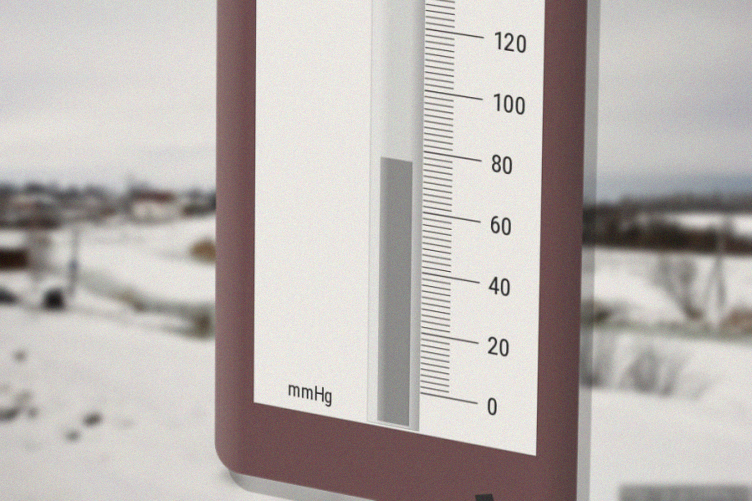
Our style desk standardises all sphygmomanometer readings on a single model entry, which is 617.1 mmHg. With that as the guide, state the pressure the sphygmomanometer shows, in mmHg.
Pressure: 76 mmHg
